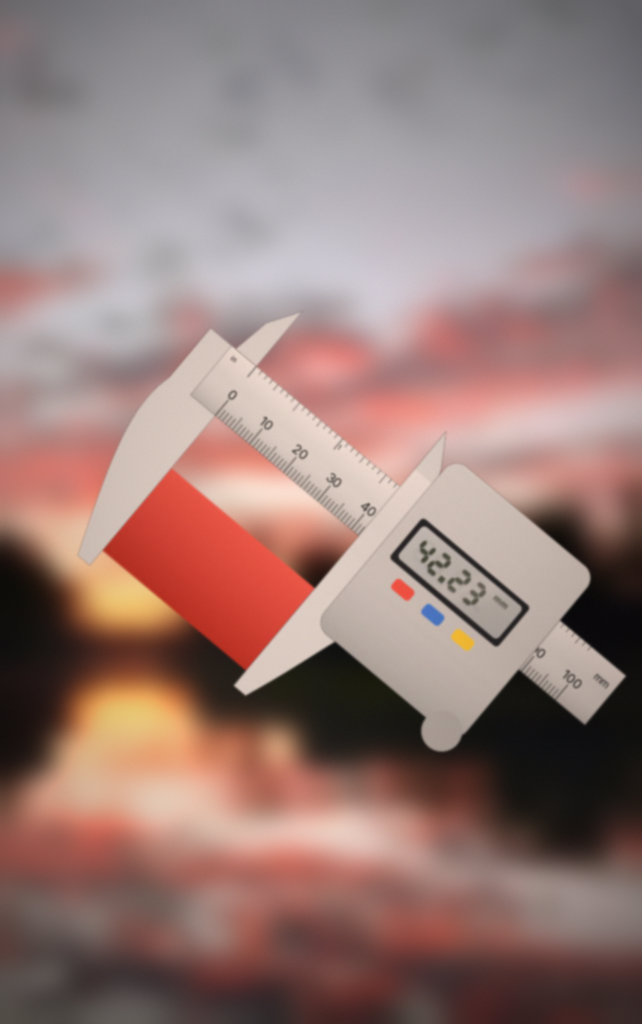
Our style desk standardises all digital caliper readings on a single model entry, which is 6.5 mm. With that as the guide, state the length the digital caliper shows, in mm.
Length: 42.23 mm
